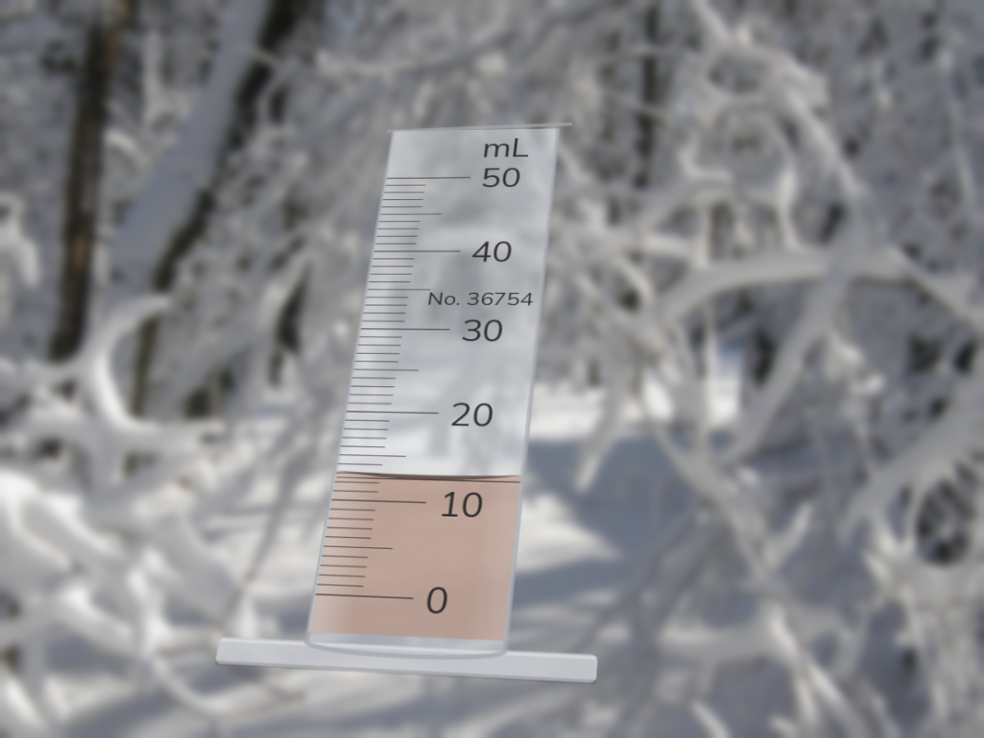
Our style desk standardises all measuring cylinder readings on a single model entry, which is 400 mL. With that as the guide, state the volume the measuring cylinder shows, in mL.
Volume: 12.5 mL
